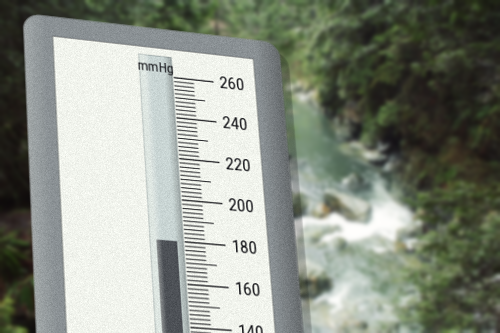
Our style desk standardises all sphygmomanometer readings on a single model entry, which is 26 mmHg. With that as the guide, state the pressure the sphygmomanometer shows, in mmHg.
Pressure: 180 mmHg
